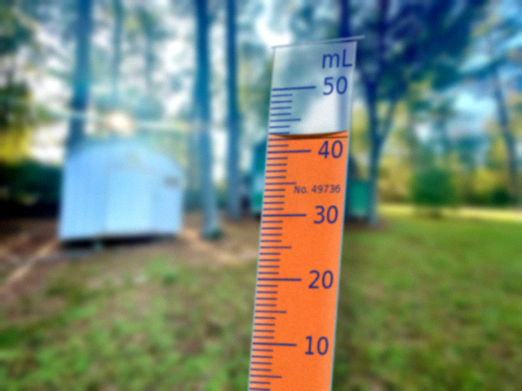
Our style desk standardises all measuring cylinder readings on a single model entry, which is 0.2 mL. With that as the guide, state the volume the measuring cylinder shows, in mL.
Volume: 42 mL
